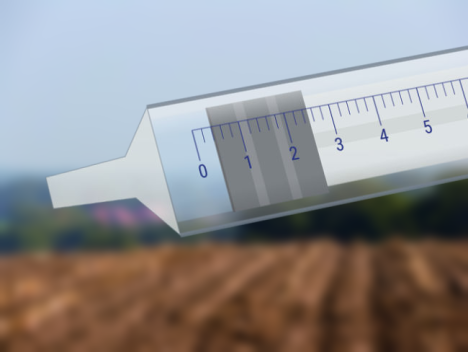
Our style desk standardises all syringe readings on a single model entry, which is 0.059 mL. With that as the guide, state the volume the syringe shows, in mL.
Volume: 0.4 mL
